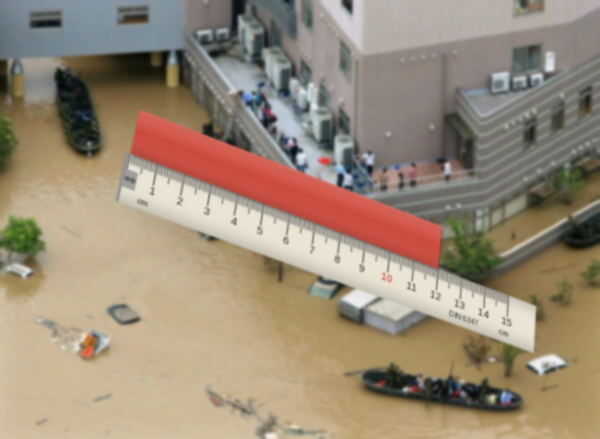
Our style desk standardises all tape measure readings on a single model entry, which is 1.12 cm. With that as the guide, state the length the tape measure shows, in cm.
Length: 12 cm
